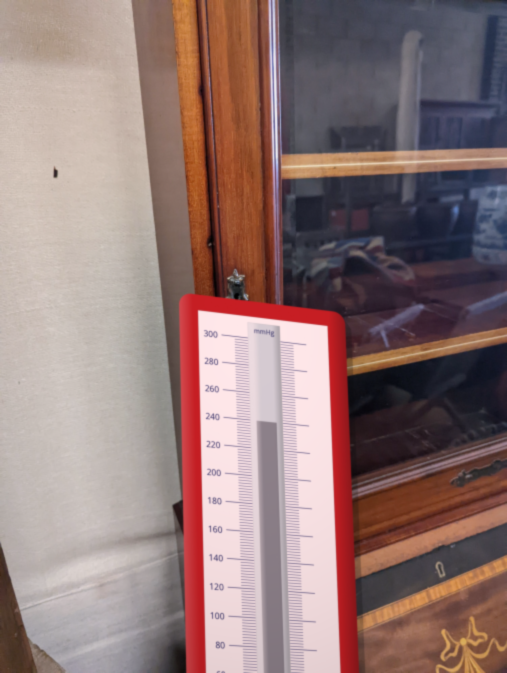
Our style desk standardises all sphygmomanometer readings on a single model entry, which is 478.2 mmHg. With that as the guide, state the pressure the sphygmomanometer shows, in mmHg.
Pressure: 240 mmHg
